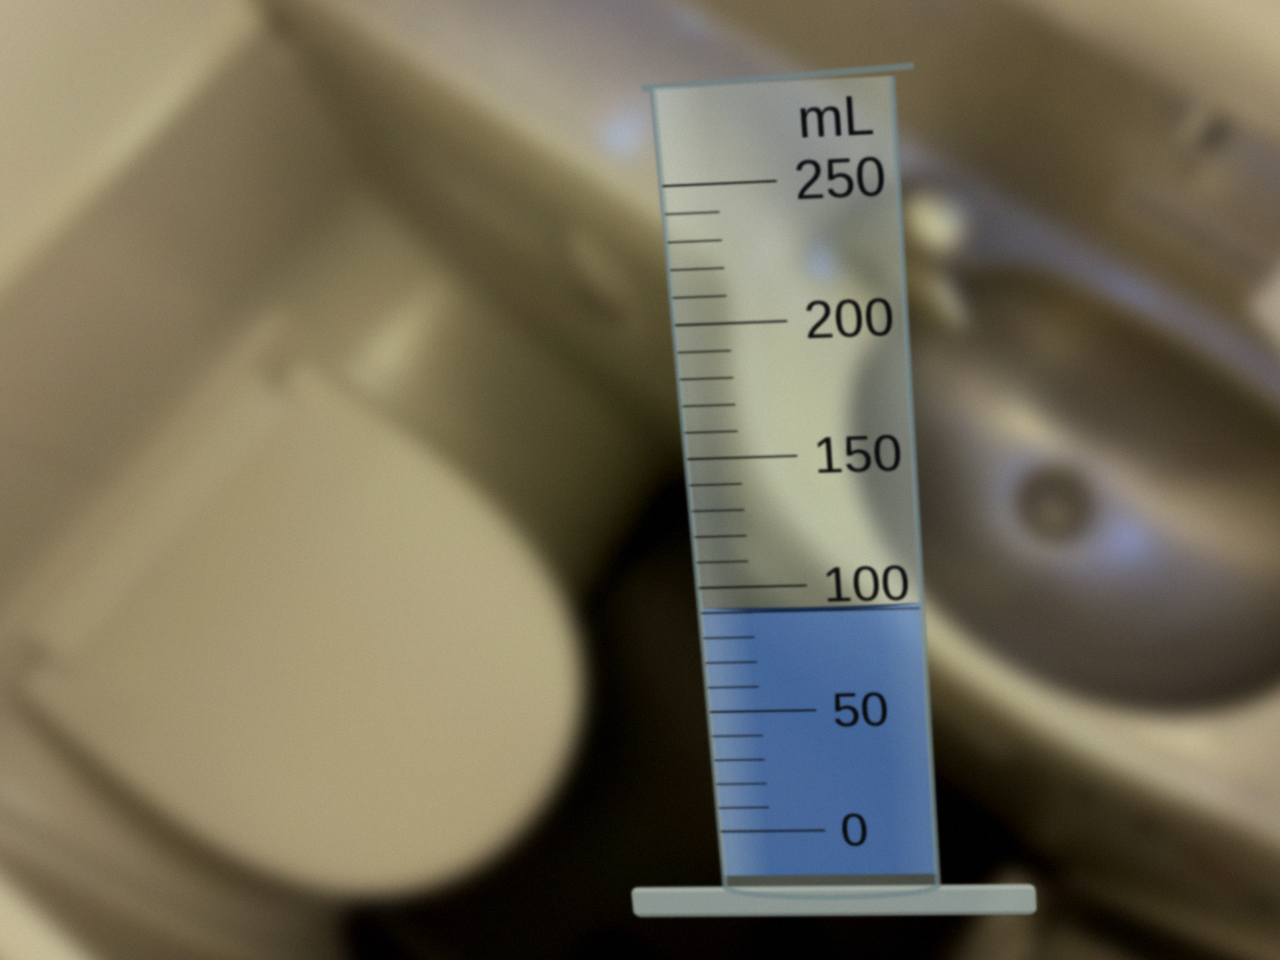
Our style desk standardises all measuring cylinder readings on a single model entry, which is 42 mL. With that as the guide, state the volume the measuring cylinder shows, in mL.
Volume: 90 mL
